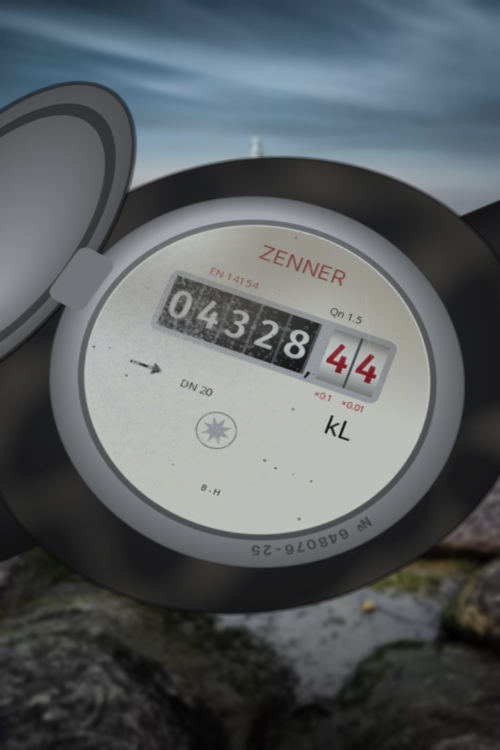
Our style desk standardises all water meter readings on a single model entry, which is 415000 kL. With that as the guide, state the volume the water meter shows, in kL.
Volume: 4328.44 kL
